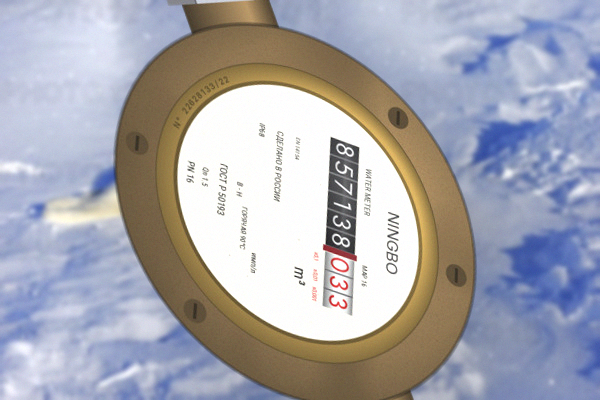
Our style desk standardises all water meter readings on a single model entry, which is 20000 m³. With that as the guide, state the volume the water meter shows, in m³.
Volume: 857138.033 m³
